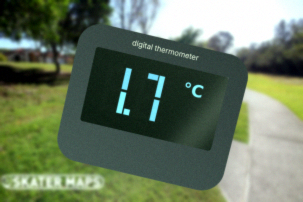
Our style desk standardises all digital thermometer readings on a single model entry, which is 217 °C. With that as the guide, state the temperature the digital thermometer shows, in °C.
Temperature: 1.7 °C
